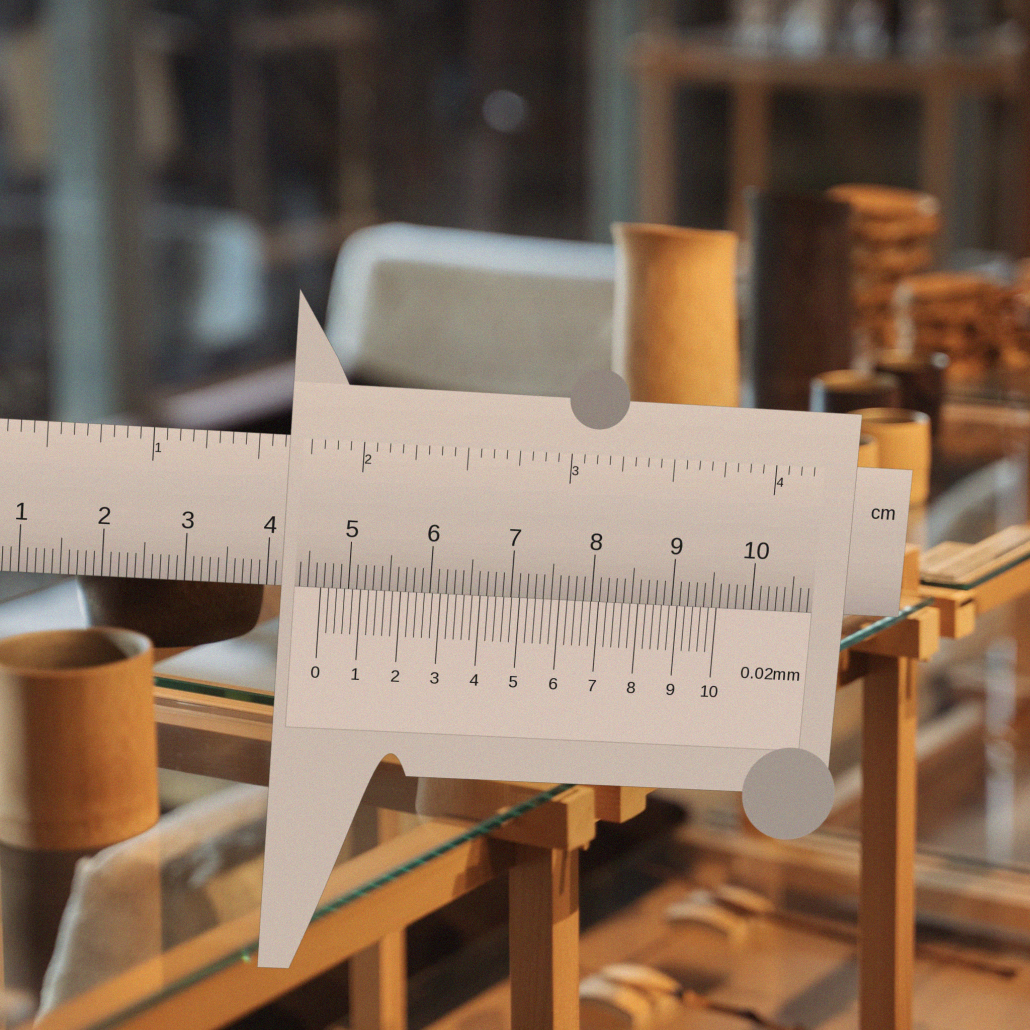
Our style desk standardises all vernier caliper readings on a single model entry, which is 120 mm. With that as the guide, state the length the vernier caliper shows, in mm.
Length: 46.6 mm
